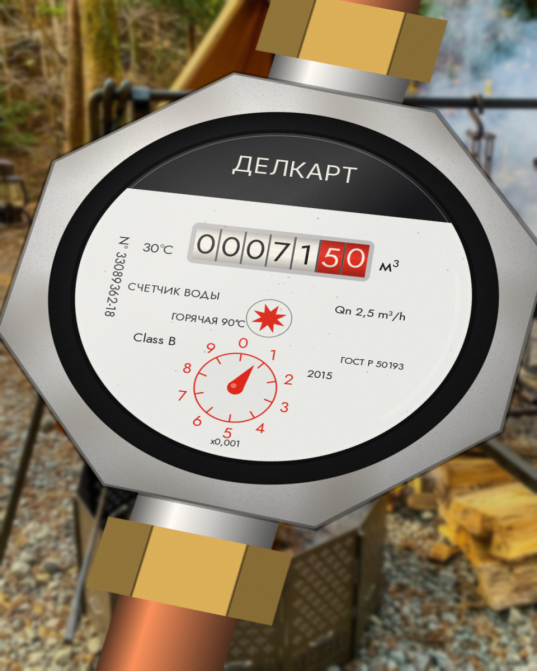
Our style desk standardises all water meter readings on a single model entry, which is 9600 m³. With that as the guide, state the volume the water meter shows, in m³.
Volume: 71.500 m³
